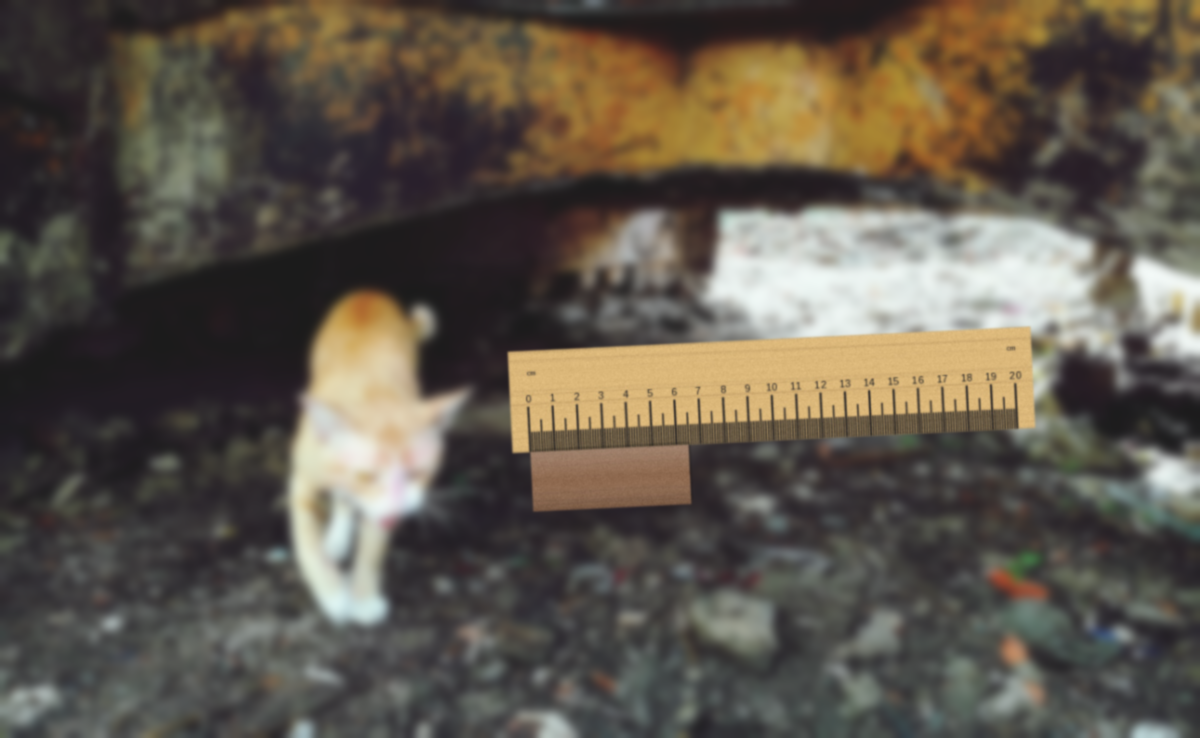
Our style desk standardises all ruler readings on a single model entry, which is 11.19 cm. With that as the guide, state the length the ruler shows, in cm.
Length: 6.5 cm
